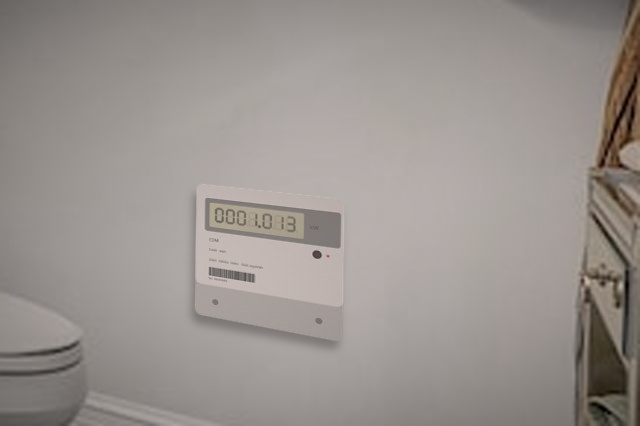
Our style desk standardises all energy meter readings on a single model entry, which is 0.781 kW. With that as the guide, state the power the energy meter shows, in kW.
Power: 1.013 kW
